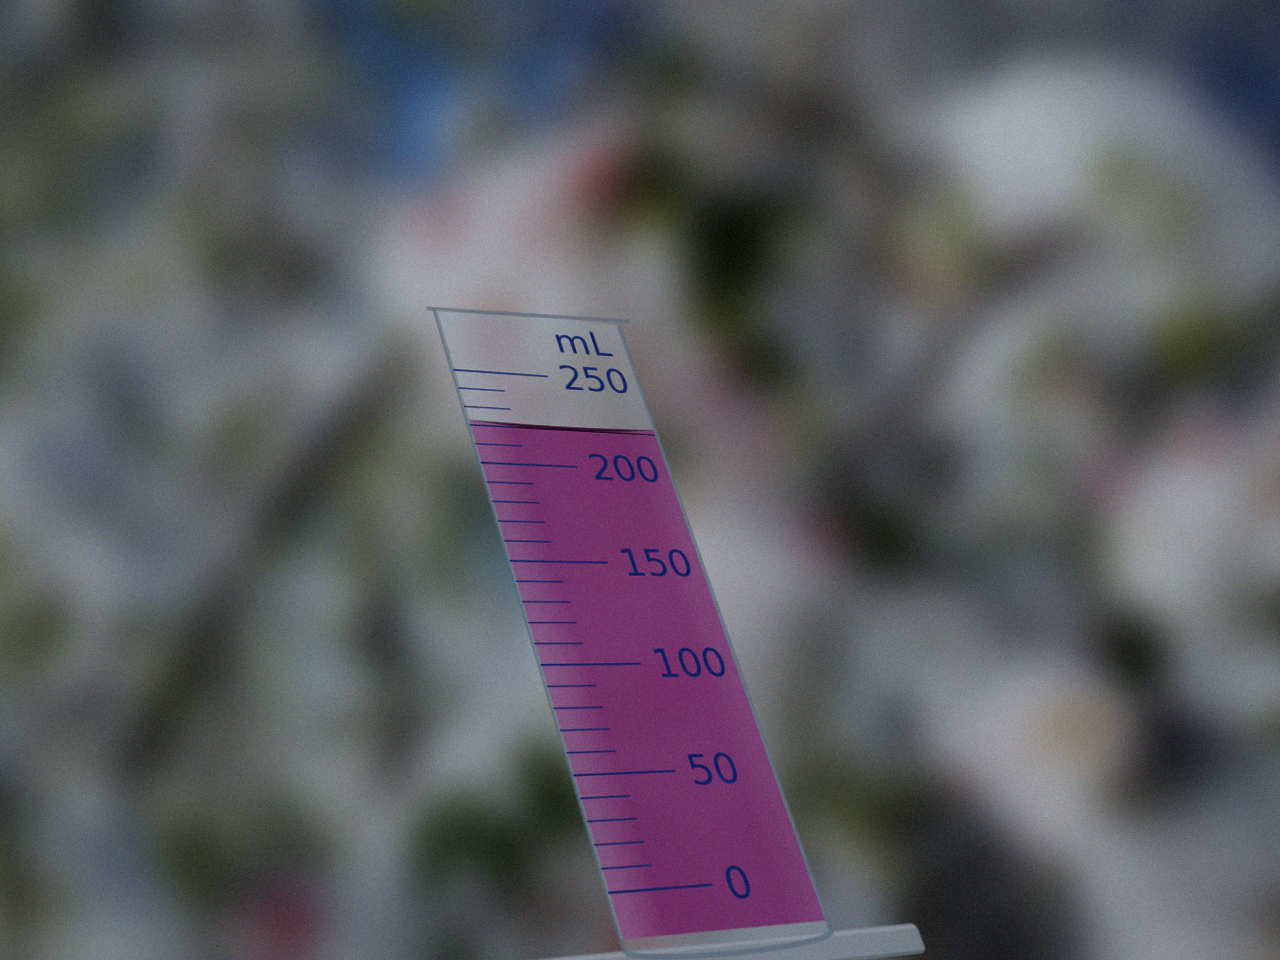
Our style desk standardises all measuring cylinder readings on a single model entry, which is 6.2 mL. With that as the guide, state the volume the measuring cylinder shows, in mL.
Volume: 220 mL
